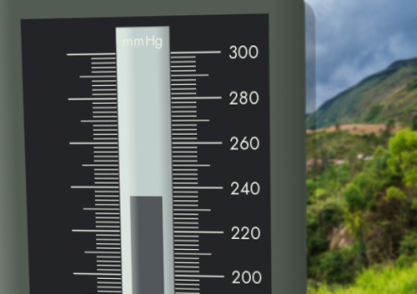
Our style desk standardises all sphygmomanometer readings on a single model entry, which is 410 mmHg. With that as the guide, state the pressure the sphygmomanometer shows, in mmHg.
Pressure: 236 mmHg
